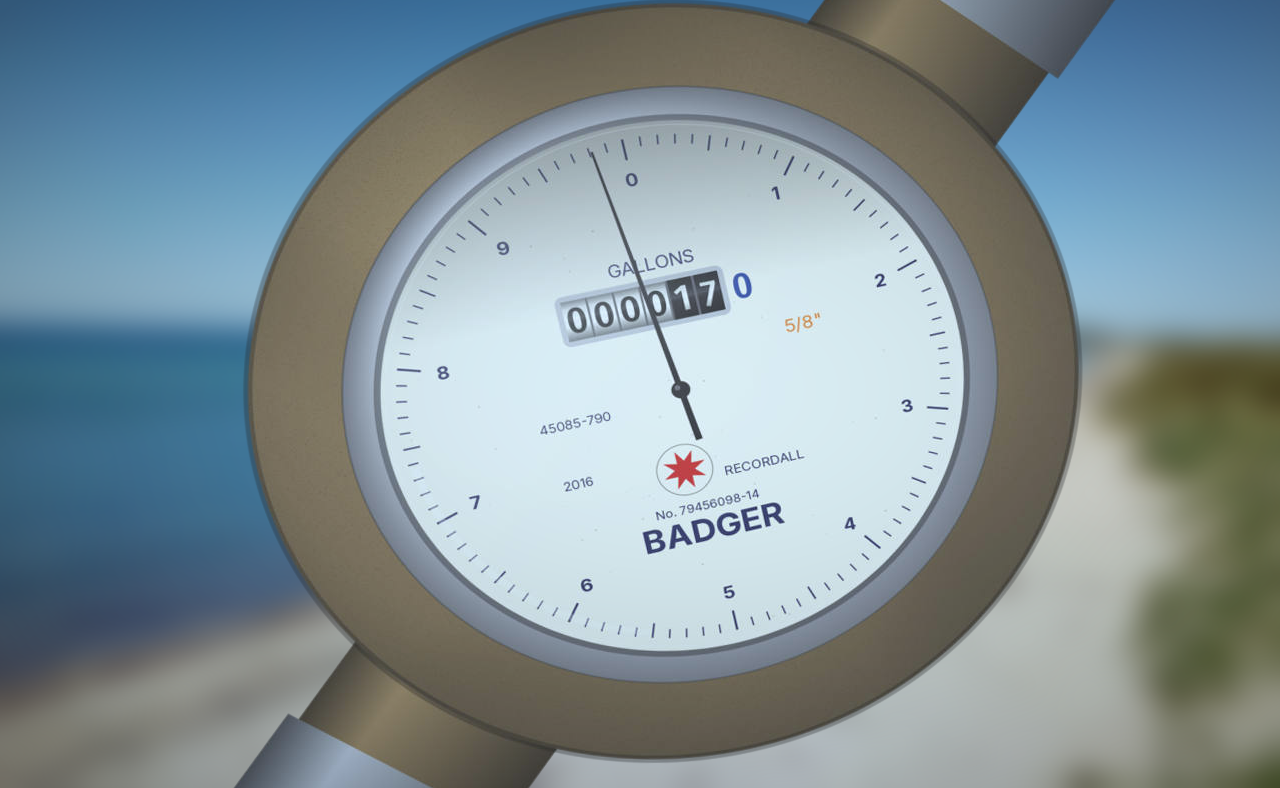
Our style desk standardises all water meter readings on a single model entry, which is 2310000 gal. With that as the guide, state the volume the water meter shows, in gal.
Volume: 169.8 gal
